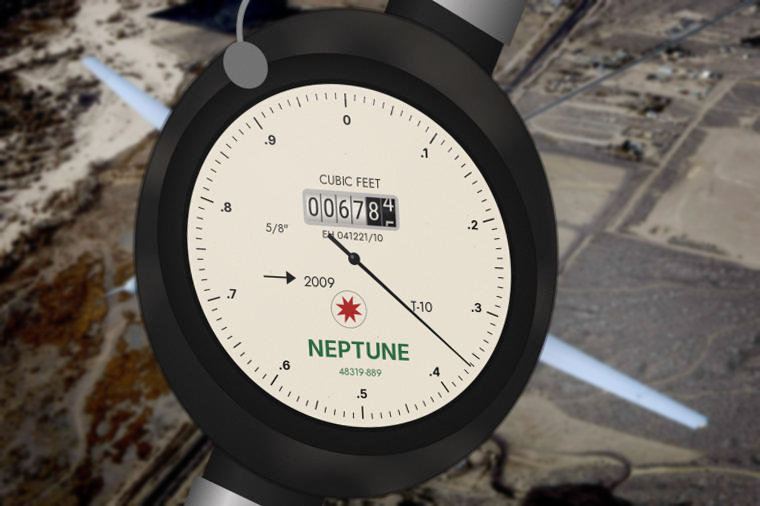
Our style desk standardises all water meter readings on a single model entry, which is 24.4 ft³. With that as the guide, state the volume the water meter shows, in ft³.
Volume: 6784.36 ft³
